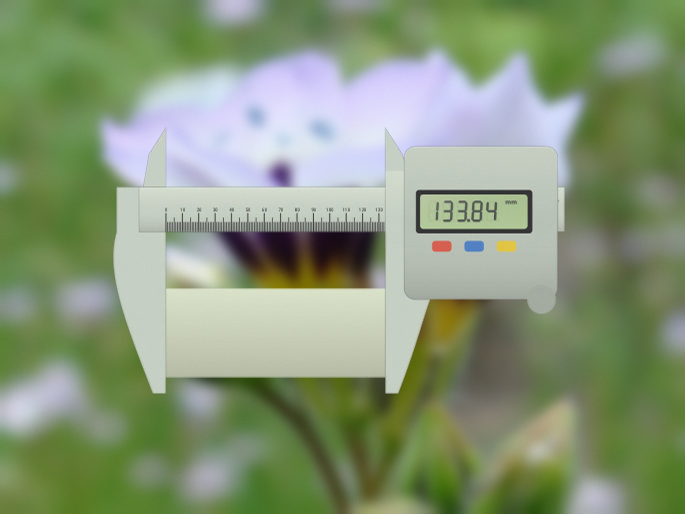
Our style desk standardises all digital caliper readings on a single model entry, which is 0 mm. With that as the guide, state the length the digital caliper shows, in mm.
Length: 133.84 mm
